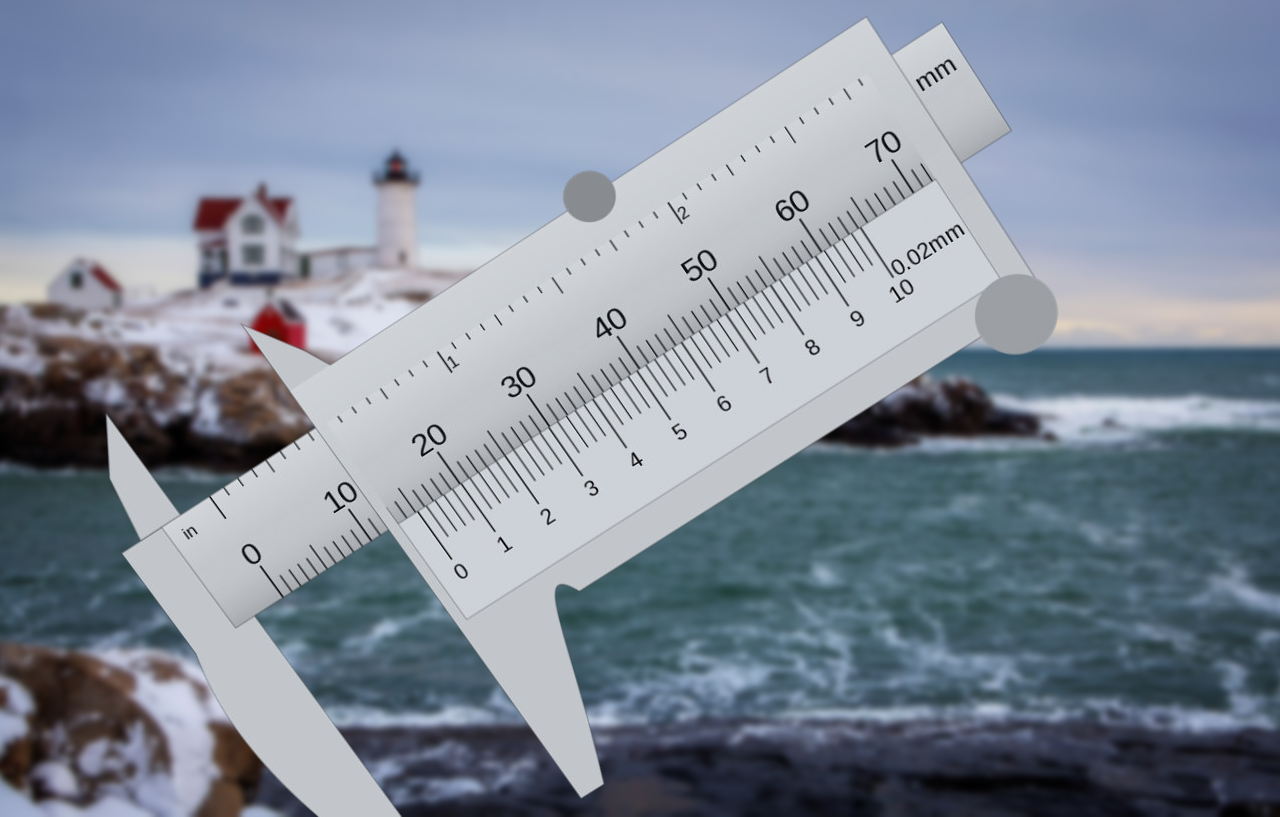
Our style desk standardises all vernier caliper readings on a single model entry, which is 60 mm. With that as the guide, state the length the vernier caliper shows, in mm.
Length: 15.2 mm
